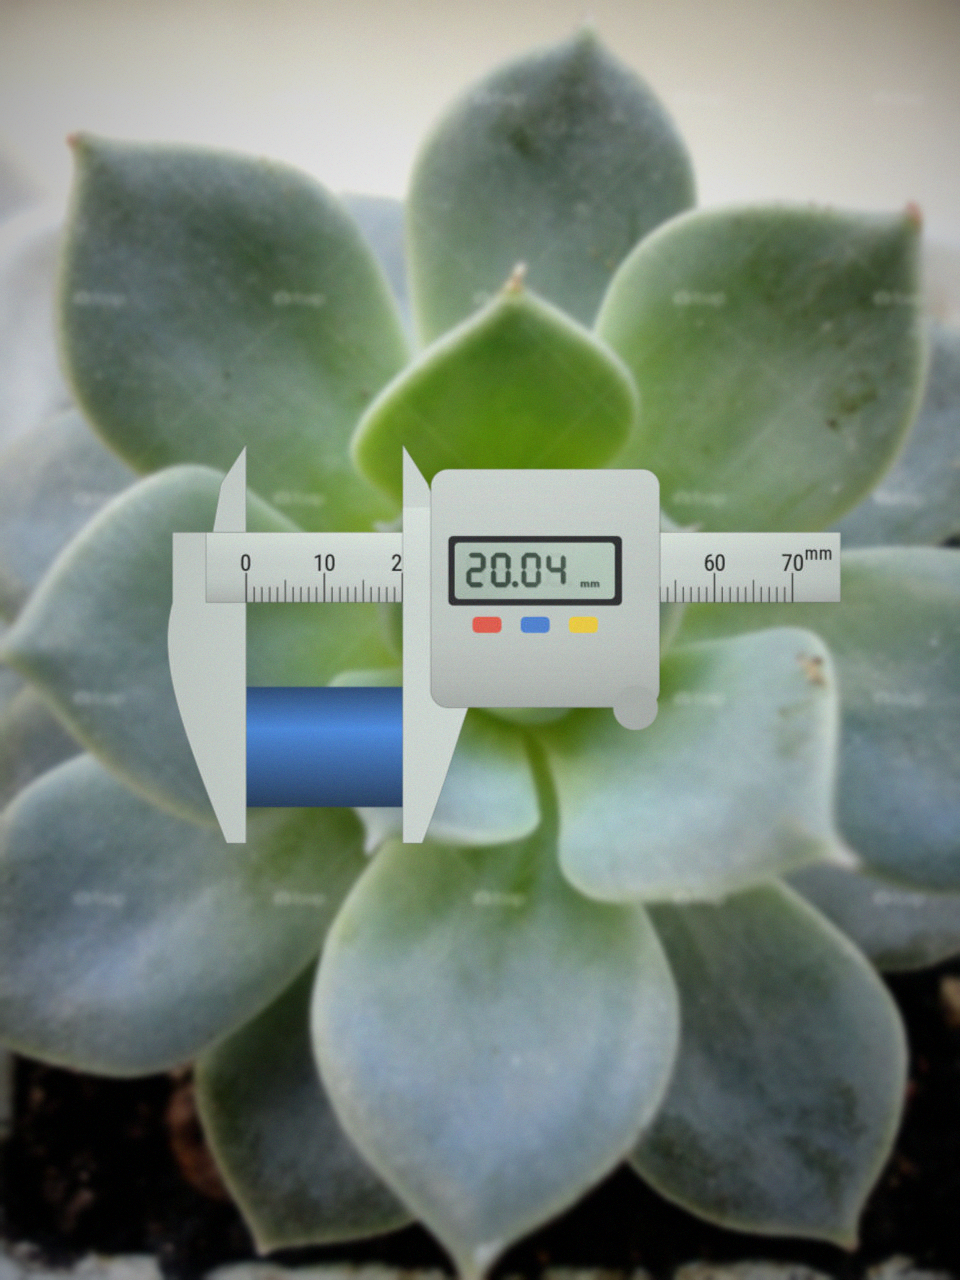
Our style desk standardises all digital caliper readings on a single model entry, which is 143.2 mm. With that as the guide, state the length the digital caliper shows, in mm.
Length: 20.04 mm
